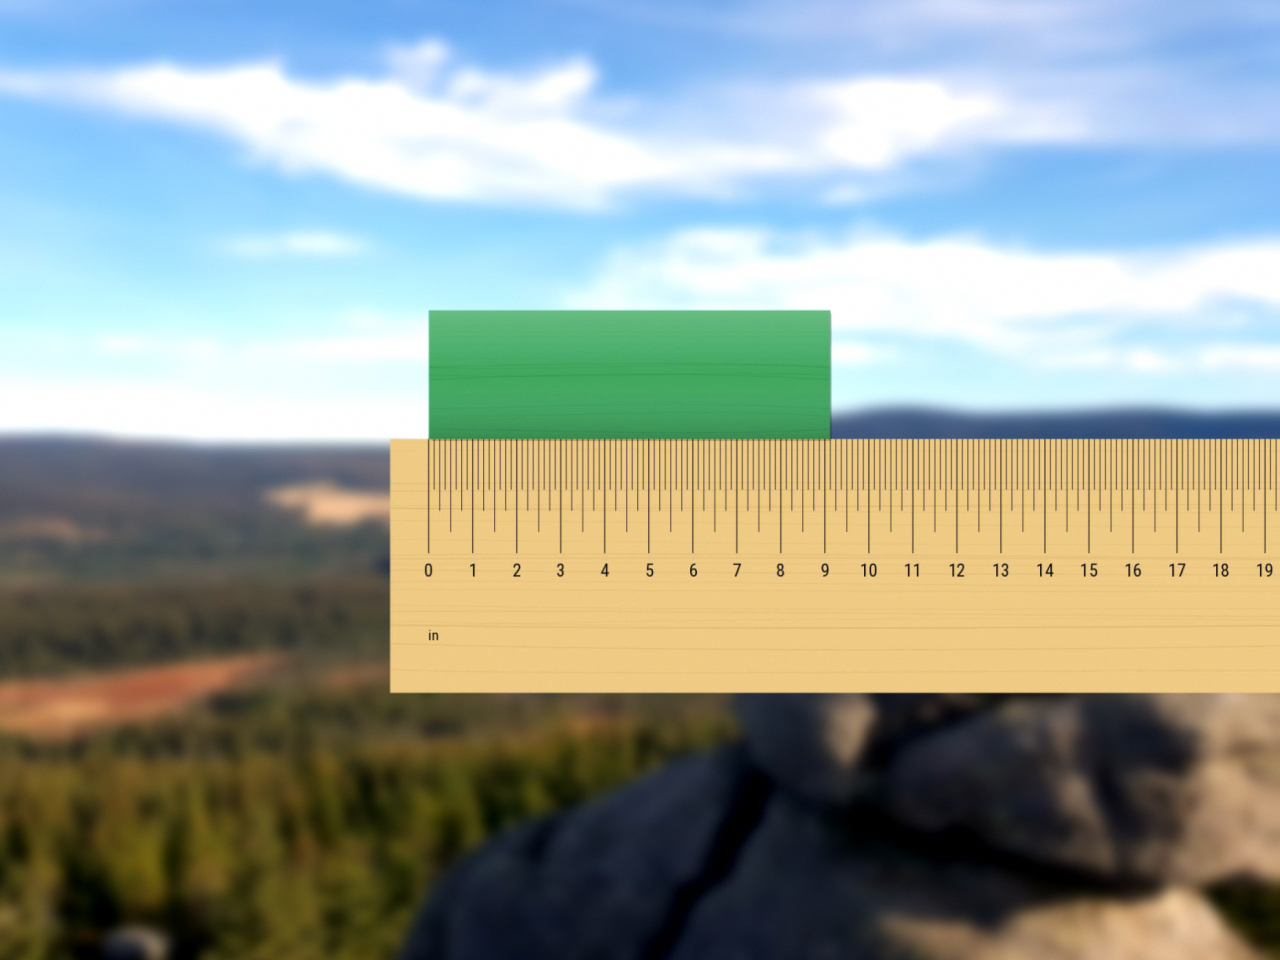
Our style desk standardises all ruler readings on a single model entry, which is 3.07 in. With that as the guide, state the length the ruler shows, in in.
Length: 9.125 in
